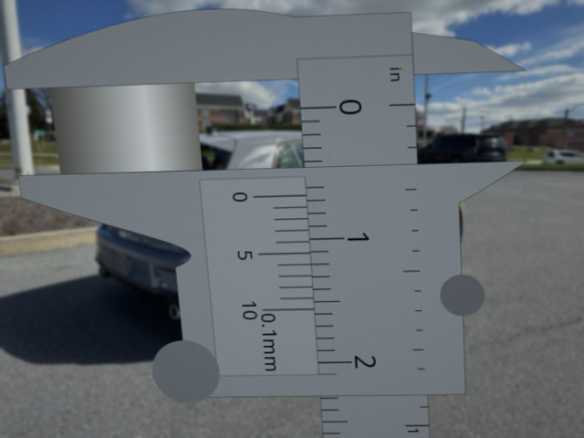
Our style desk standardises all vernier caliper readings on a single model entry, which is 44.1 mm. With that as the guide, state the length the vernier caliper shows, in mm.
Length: 6.6 mm
